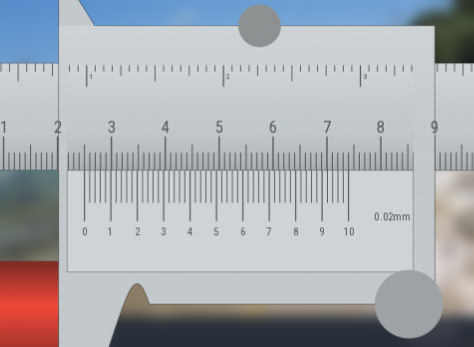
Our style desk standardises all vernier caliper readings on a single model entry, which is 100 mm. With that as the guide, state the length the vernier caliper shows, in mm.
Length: 25.0 mm
